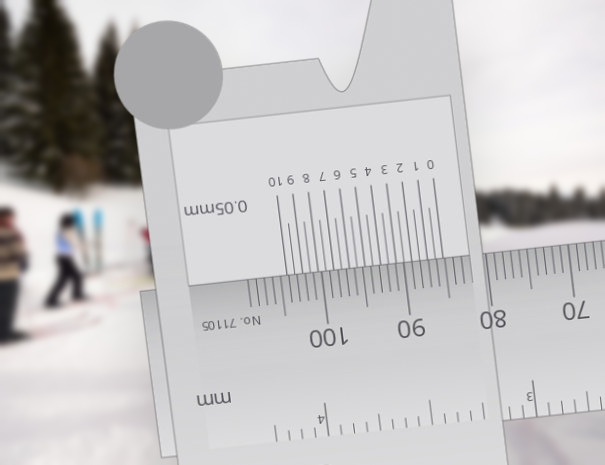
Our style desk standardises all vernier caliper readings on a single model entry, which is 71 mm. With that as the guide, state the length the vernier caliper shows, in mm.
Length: 85.2 mm
